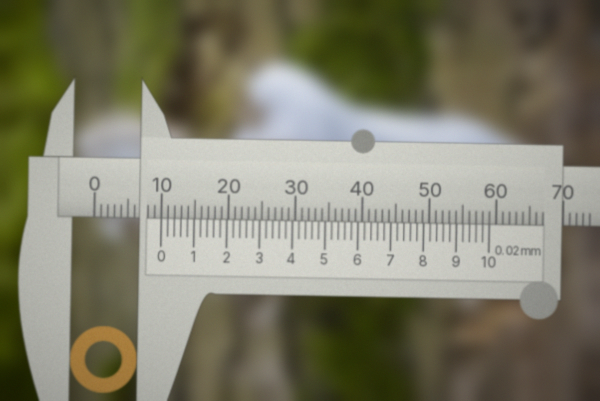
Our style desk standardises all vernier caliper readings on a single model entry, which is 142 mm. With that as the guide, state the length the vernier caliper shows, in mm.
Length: 10.0 mm
